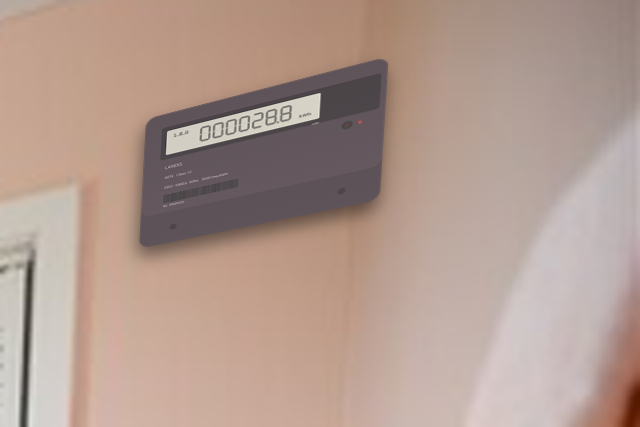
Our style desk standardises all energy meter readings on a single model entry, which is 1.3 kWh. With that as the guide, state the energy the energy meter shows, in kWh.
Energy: 28.8 kWh
